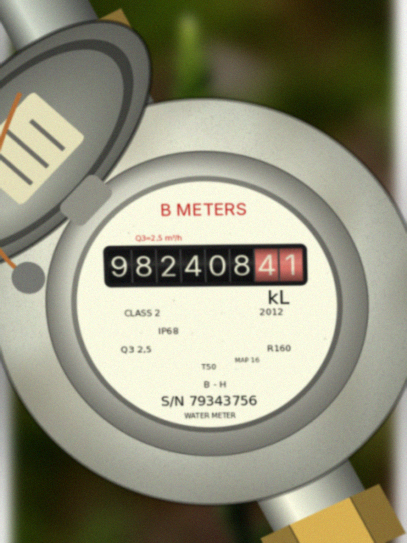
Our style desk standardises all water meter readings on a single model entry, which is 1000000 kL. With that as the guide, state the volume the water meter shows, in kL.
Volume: 982408.41 kL
